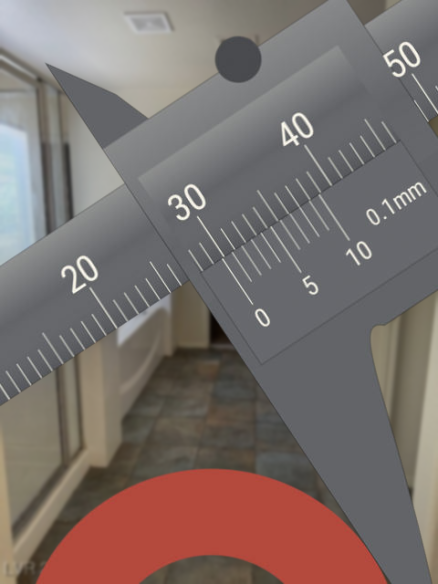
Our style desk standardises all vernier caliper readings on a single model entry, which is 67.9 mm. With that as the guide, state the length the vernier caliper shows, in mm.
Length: 29.8 mm
